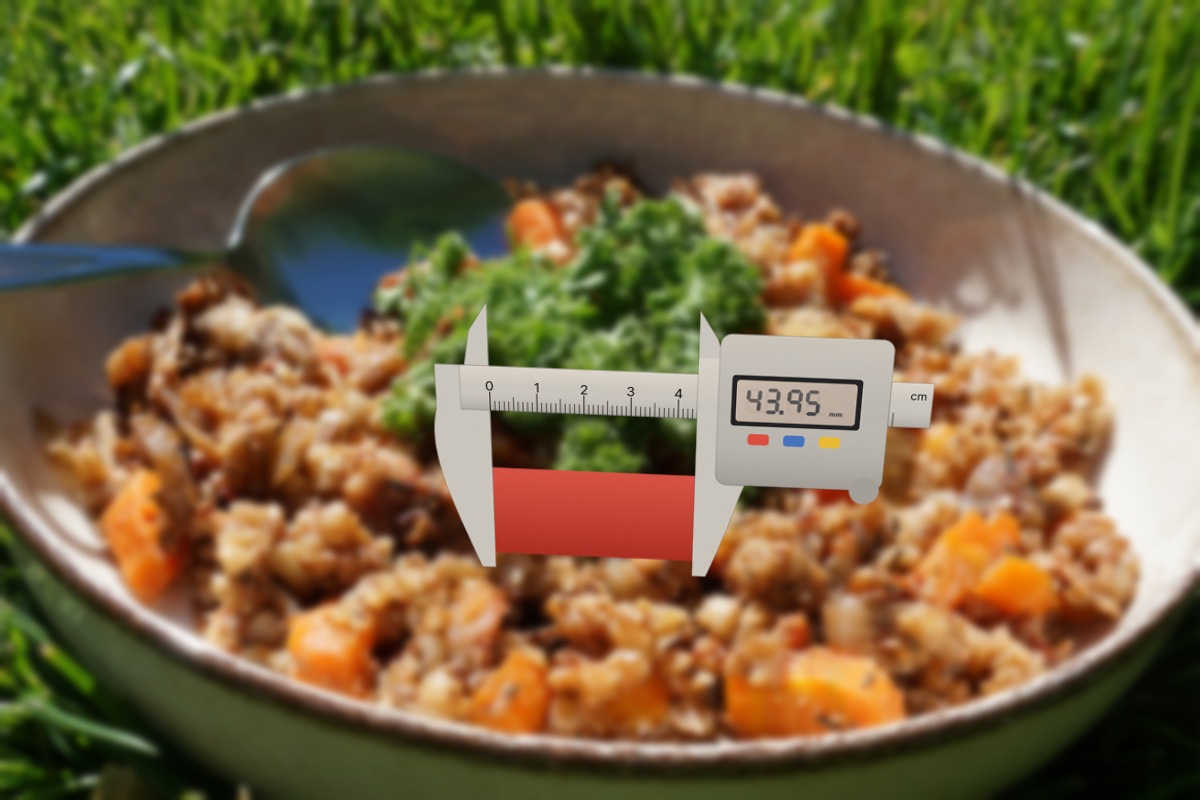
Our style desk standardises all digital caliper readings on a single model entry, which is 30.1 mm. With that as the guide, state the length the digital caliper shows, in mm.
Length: 43.95 mm
